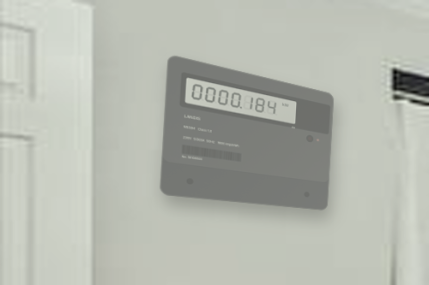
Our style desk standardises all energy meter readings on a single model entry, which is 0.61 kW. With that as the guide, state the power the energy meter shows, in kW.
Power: 0.184 kW
